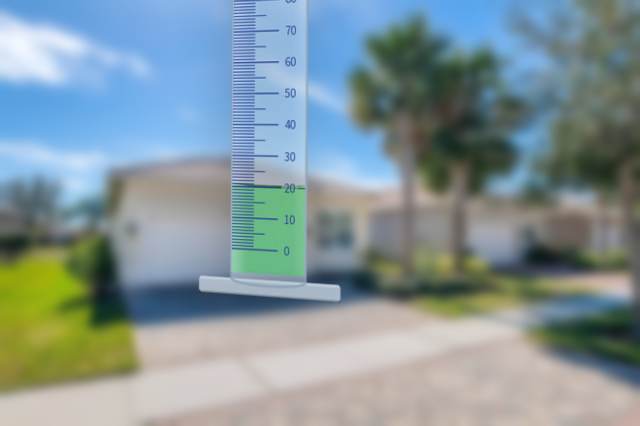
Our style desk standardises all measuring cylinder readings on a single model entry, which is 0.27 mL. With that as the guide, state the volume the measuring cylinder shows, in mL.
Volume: 20 mL
